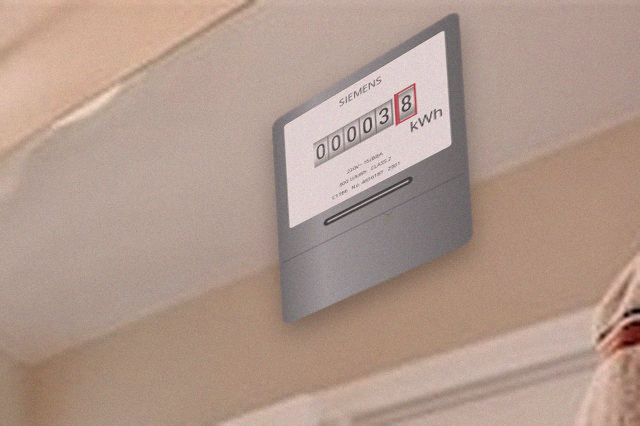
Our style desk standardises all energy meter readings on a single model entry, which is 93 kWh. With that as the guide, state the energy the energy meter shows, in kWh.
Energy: 3.8 kWh
